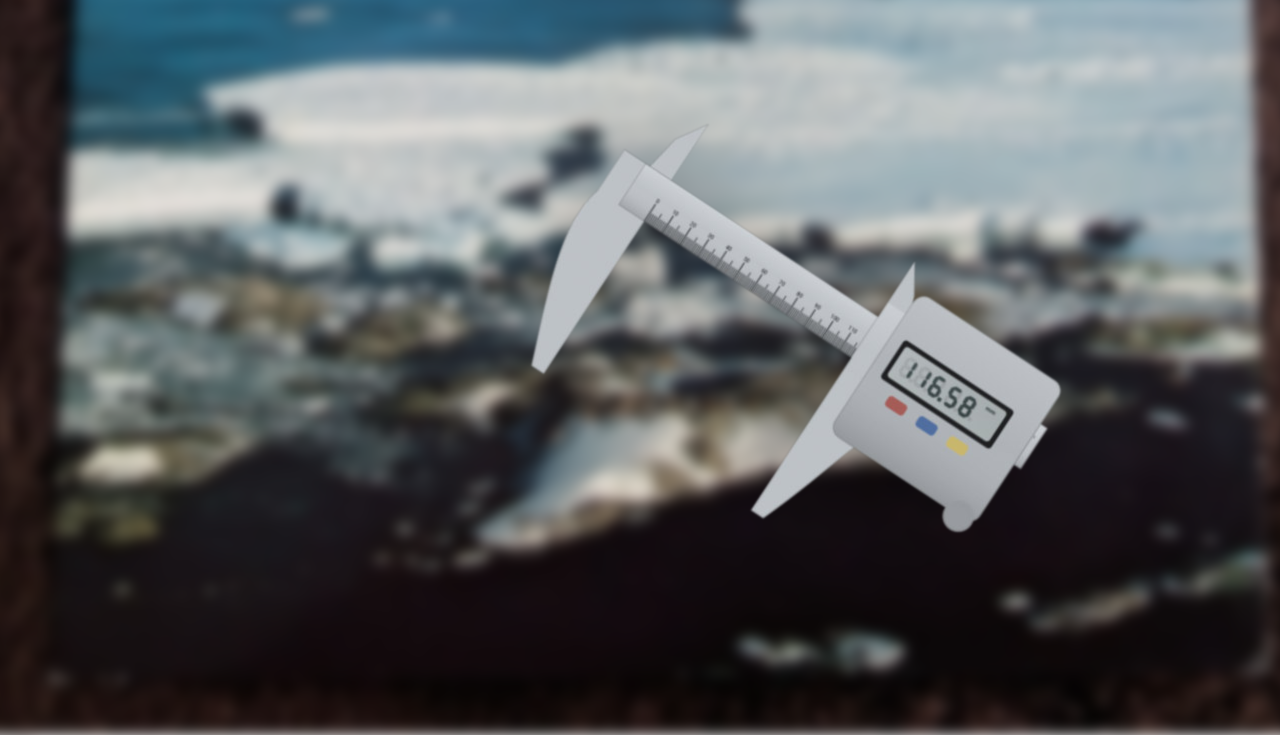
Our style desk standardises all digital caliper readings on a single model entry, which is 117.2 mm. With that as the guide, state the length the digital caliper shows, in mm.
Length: 116.58 mm
